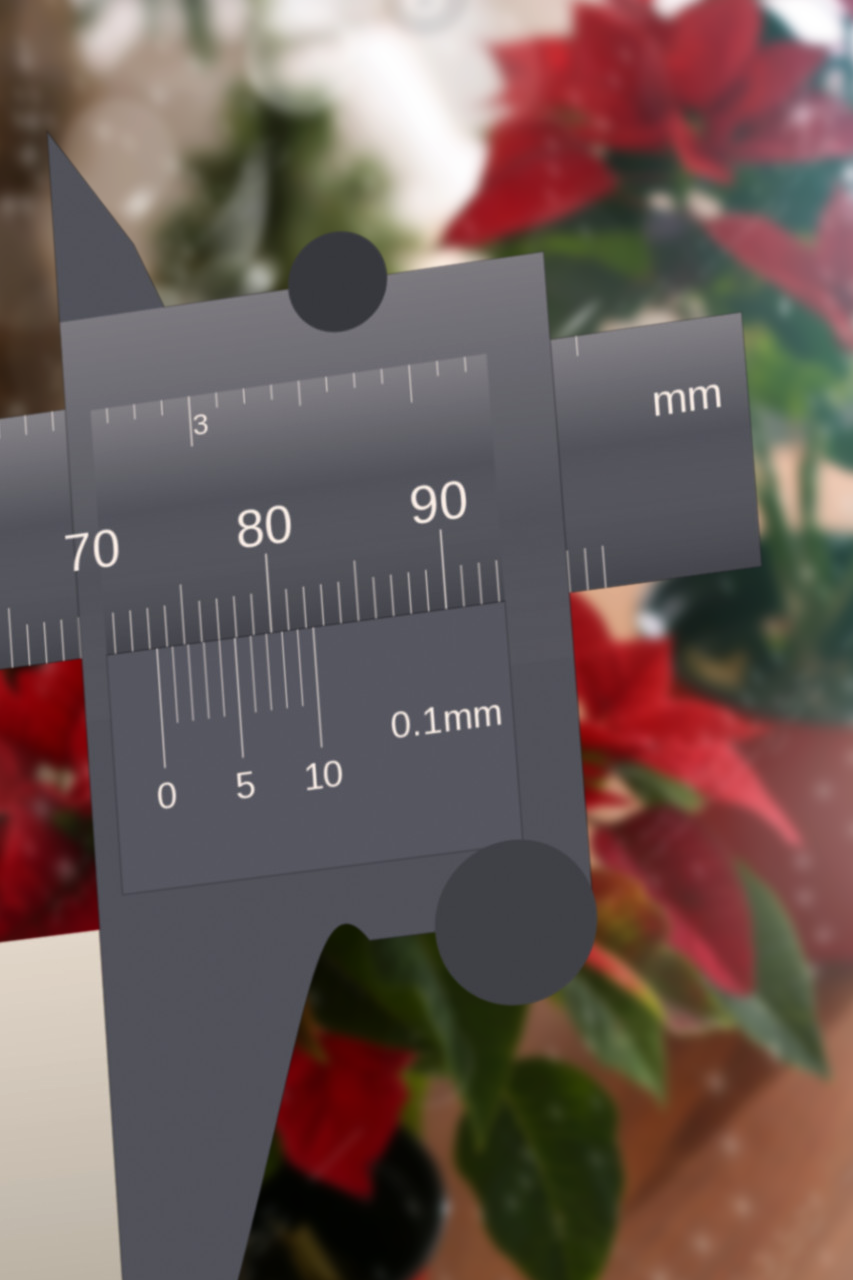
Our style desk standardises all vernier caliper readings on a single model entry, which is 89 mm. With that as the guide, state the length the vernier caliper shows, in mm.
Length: 73.4 mm
